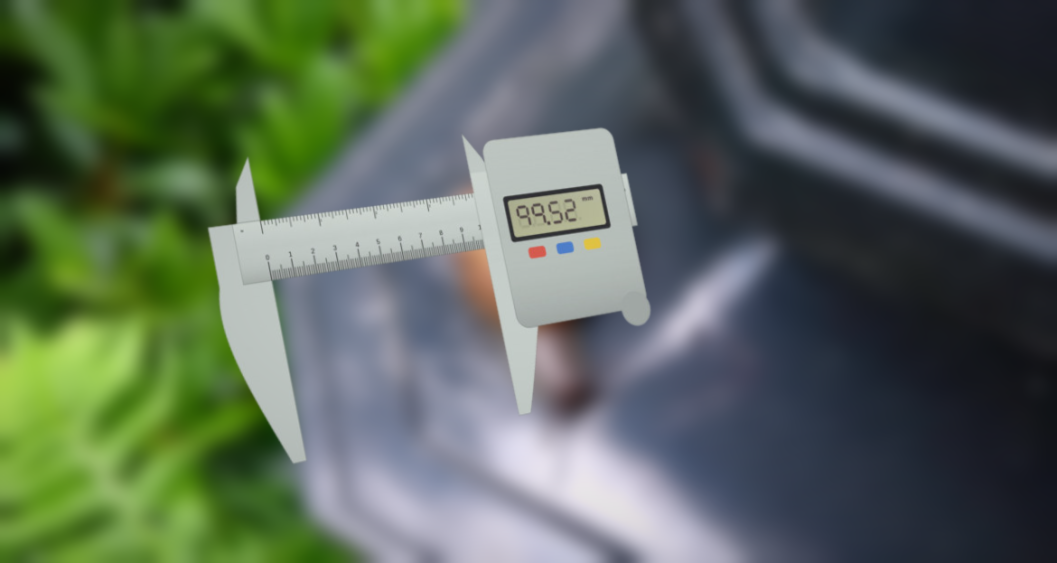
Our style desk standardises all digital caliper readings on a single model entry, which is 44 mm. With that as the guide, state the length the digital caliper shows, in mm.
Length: 99.52 mm
